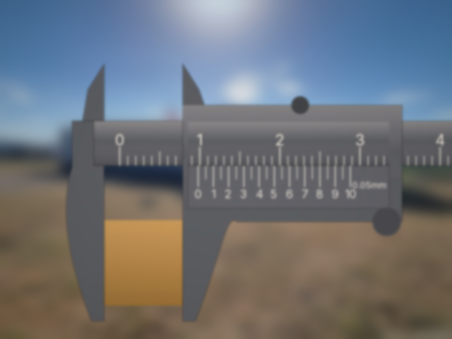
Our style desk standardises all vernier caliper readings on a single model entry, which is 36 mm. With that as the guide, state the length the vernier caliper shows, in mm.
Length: 9.8 mm
